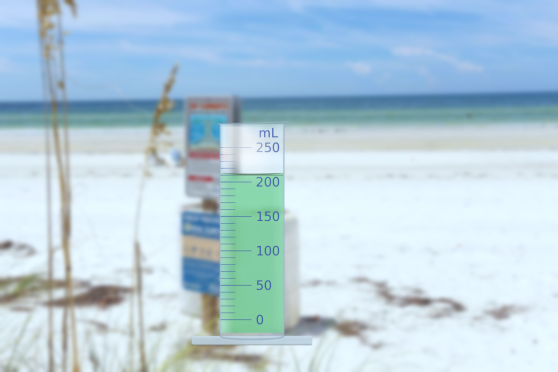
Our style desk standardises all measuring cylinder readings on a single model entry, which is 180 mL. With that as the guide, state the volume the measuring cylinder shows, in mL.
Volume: 210 mL
